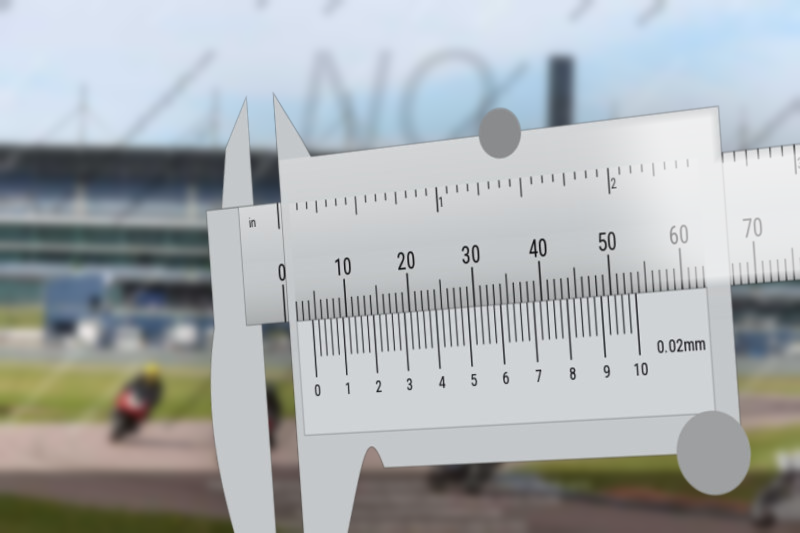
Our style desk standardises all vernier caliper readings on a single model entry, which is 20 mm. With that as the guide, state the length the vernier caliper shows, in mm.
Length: 4.5 mm
